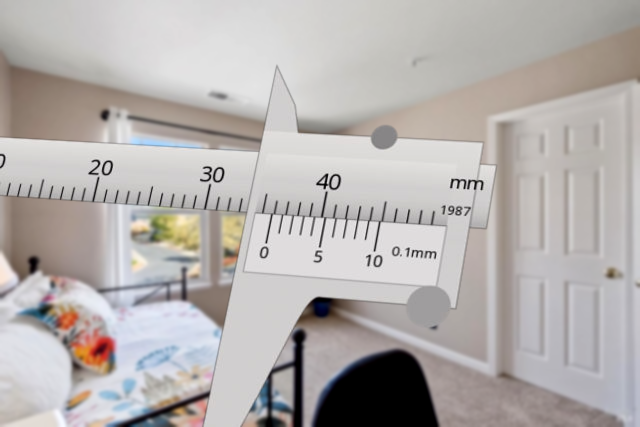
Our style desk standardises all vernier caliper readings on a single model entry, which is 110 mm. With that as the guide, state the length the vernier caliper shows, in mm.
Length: 35.8 mm
